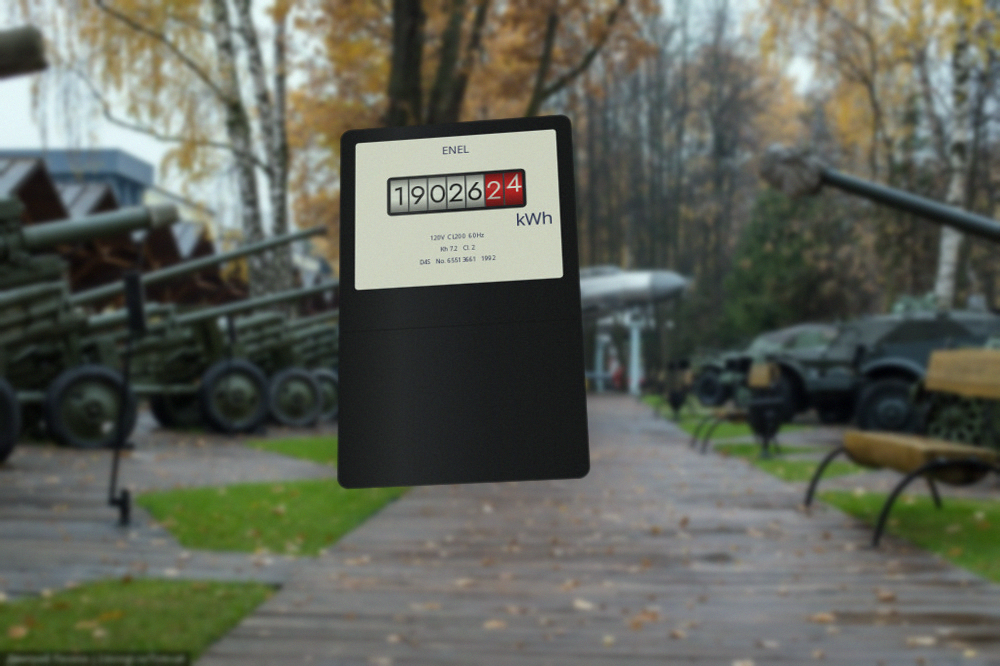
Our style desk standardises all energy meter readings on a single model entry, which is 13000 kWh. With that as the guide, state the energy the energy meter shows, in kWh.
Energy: 19026.24 kWh
